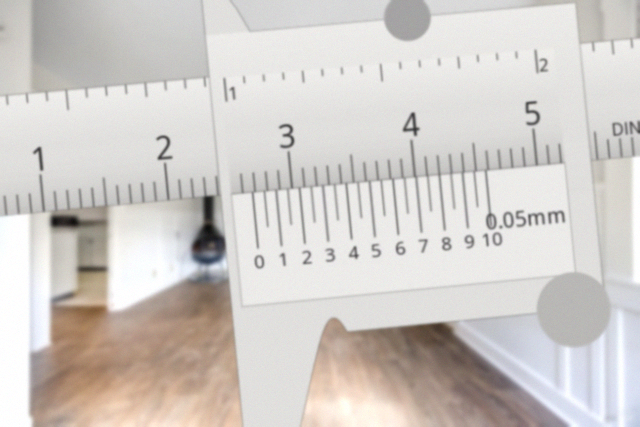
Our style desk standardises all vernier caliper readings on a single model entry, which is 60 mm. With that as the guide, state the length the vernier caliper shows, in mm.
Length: 26.8 mm
